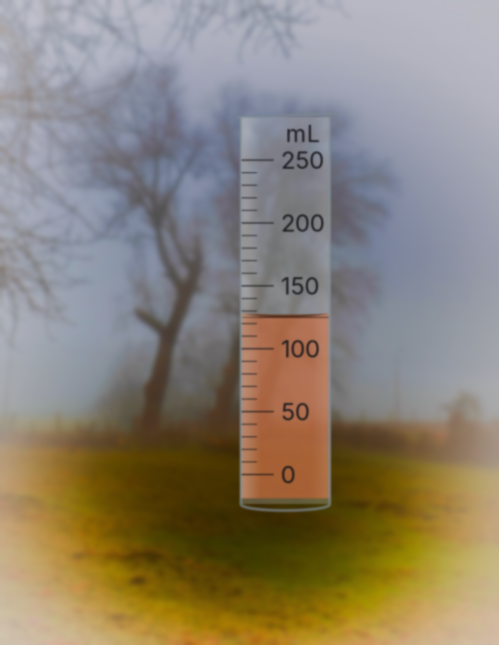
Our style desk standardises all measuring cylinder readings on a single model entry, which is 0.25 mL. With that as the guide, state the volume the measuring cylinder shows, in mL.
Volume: 125 mL
